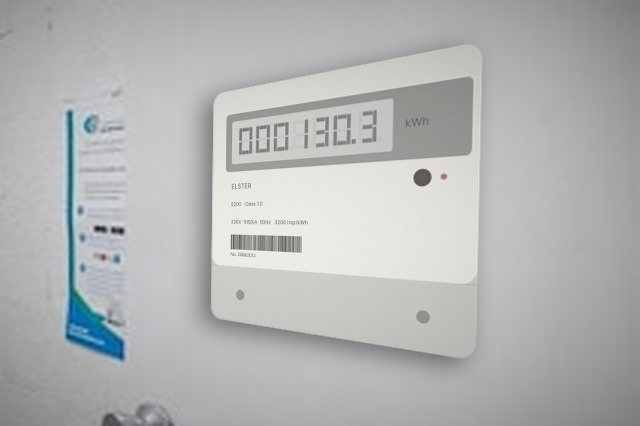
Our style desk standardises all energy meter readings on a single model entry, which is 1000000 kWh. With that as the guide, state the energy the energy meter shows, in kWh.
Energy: 130.3 kWh
